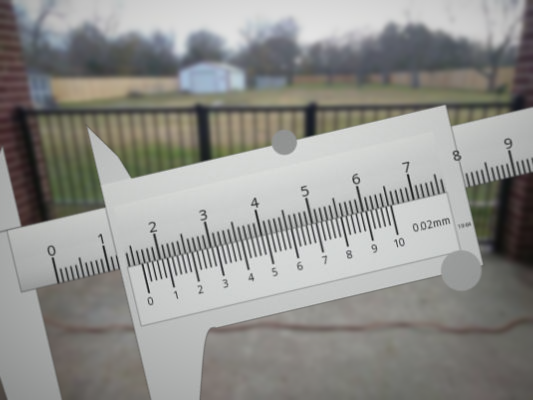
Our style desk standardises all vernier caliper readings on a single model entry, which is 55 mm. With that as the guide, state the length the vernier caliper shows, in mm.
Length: 16.5 mm
